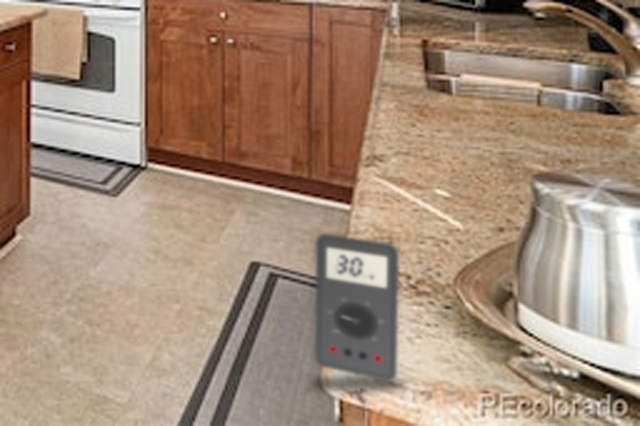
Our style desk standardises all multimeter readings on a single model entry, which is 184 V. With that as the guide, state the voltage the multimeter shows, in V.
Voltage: 30 V
